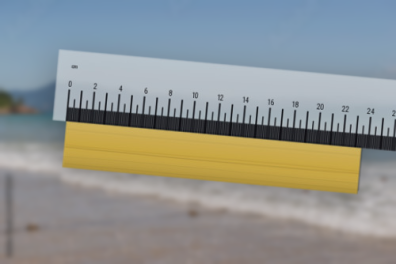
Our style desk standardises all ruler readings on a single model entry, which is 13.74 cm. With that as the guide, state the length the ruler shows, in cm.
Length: 23.5 cm
